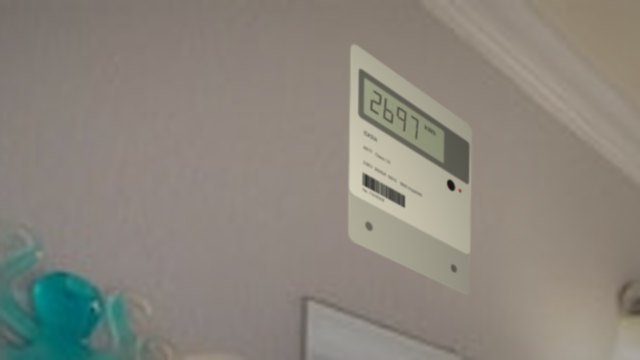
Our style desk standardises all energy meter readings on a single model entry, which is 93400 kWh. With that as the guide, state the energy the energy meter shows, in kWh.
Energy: 2697 kWh
